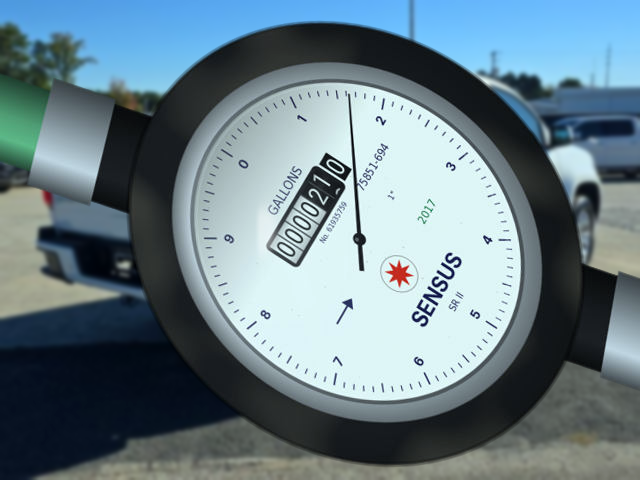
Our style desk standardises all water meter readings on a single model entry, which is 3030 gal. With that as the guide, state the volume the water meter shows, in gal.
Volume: 211.6 gal
